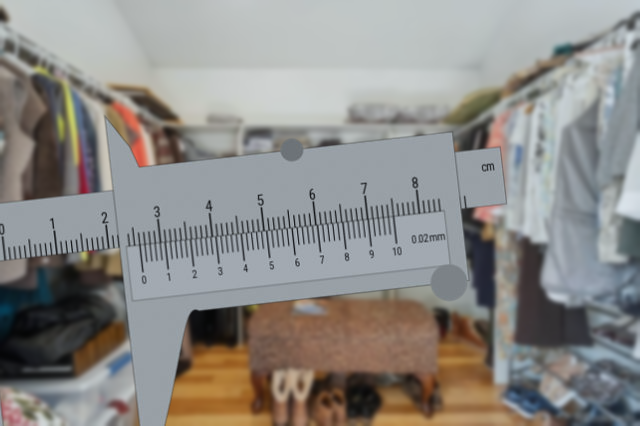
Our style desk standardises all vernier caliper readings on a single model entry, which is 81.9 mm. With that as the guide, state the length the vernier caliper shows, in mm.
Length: 26.0 mm
